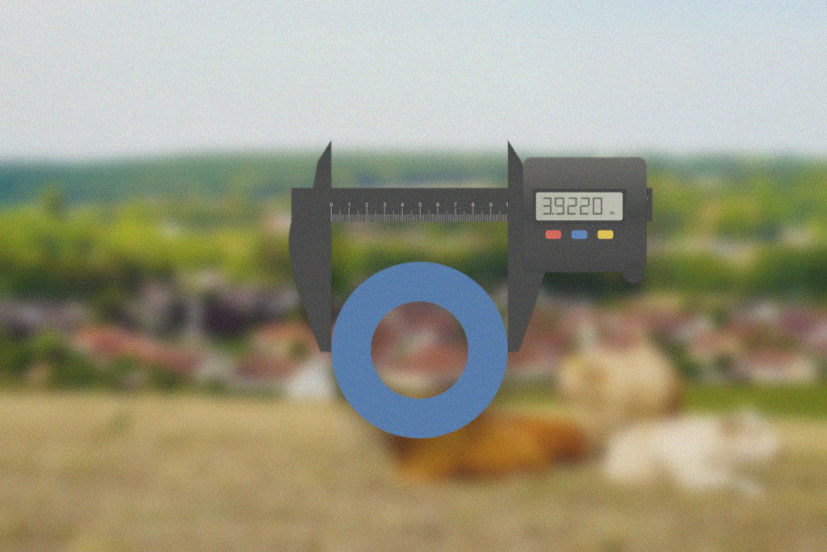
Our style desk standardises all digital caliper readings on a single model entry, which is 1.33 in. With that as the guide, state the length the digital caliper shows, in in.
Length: 3.9220 in
